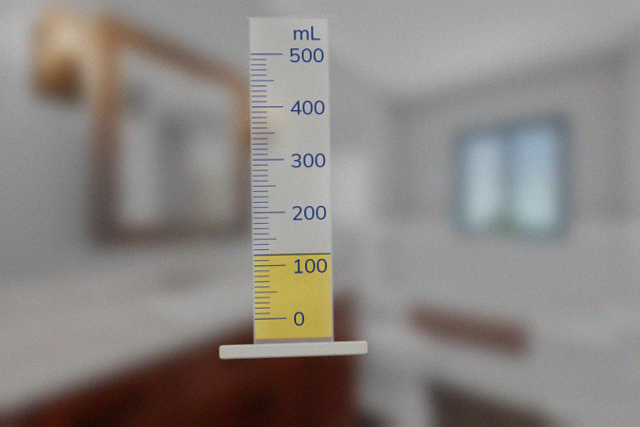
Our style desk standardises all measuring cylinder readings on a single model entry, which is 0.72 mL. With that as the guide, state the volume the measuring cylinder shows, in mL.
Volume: 120 mL
